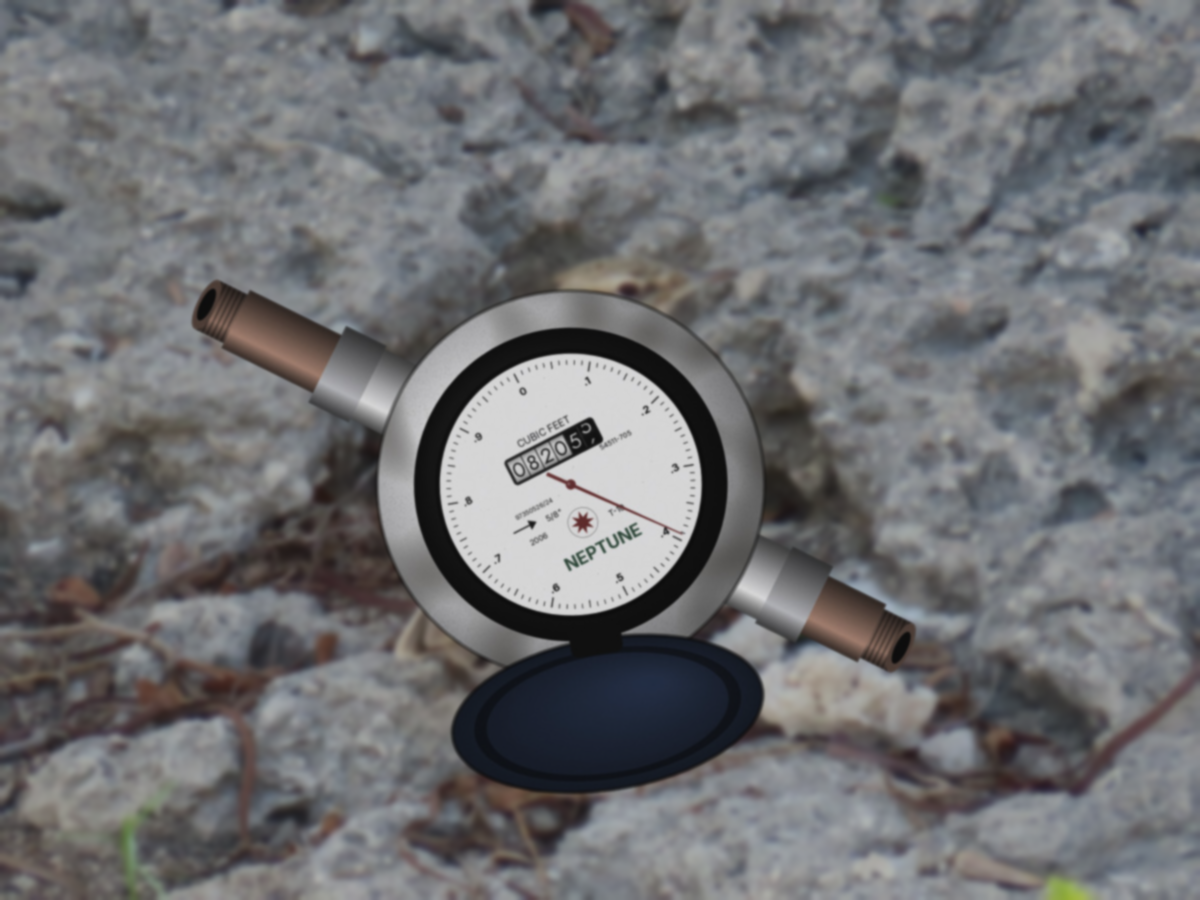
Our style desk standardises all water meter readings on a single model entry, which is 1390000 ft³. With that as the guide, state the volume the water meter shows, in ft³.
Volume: 82055.39 ft³
